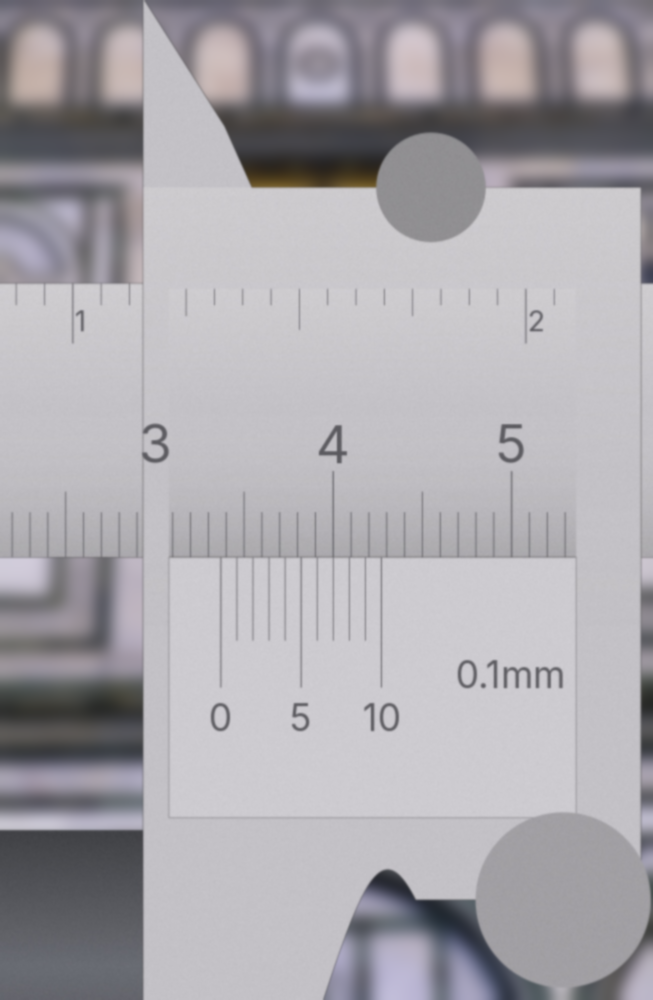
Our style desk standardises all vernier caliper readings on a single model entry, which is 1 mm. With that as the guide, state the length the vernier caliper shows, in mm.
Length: 33.7 mm
